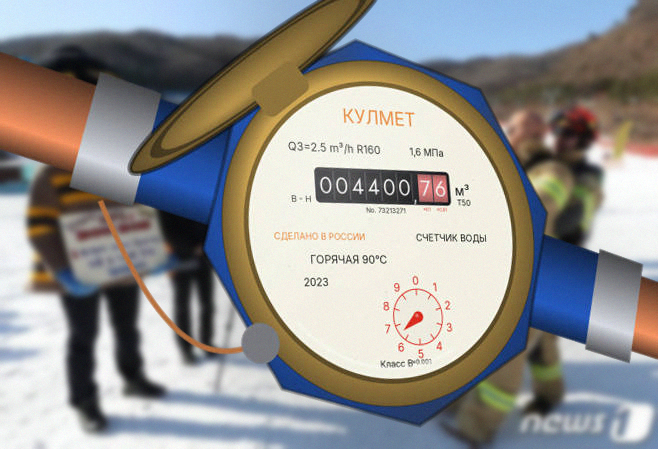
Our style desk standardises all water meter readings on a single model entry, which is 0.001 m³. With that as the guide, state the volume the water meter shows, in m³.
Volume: 4400.766 m³
